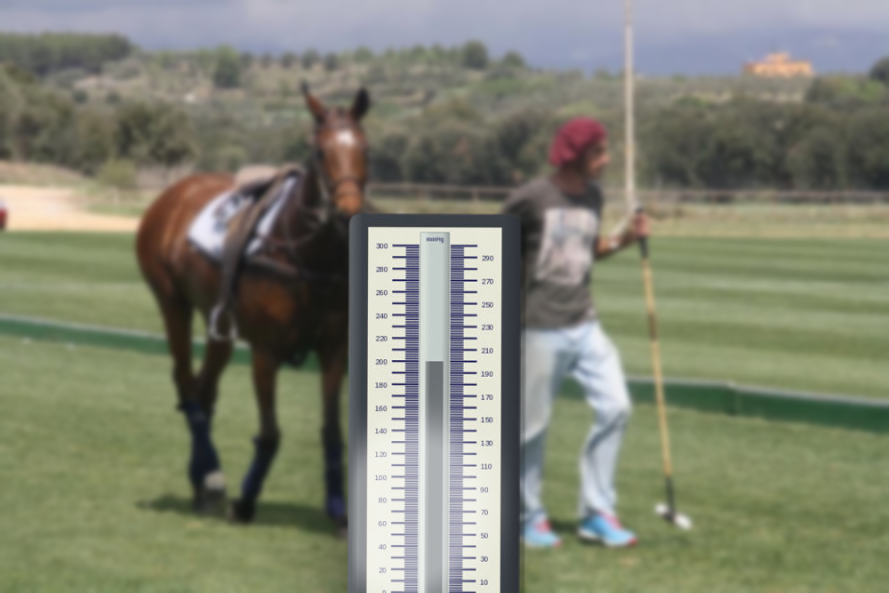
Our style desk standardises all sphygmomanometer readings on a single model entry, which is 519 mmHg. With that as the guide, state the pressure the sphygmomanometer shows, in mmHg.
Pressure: 200 mmHg
